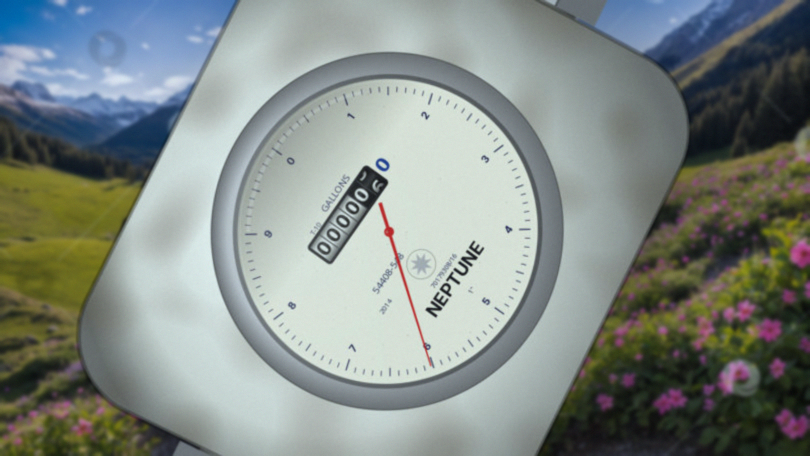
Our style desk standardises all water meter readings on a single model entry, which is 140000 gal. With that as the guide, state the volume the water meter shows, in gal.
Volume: 56.0 gal
